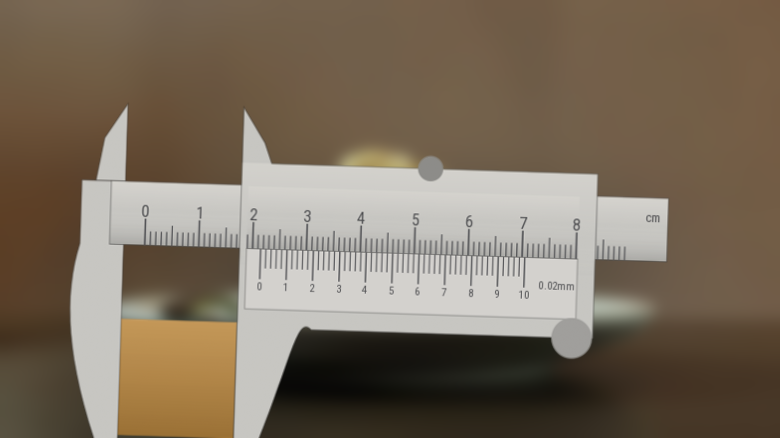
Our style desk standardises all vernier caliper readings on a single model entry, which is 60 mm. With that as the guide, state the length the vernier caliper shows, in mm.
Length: 21.5 mm
